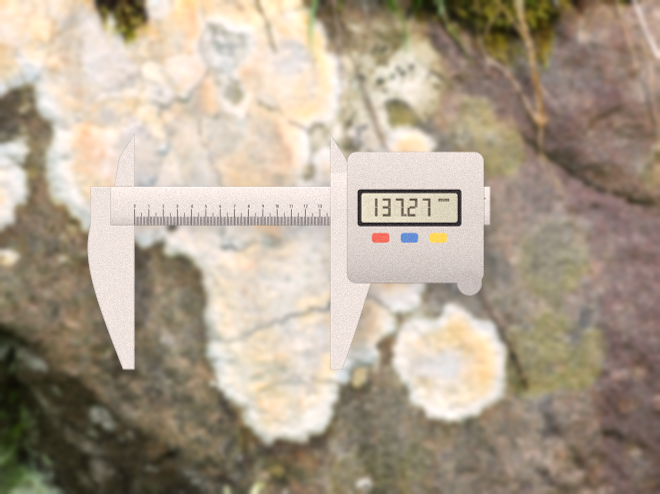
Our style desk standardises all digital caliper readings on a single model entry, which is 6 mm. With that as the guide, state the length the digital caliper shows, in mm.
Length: 137.27 mm
